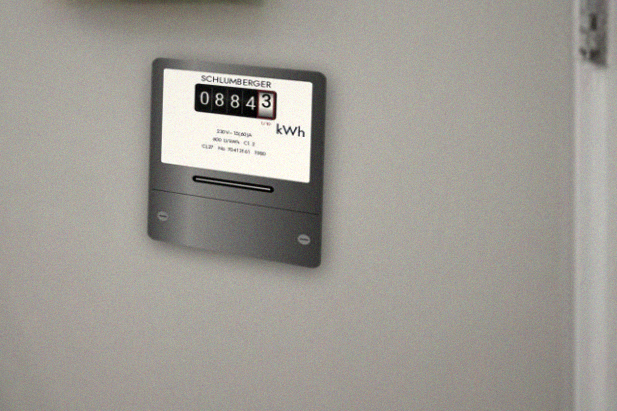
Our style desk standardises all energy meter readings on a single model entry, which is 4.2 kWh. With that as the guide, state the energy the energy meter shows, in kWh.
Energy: 884.3 kWh
